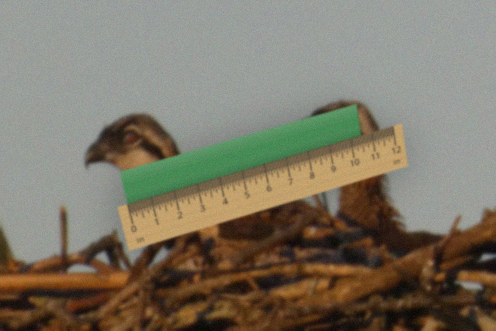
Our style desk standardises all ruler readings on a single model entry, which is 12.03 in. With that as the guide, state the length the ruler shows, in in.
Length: 10.5 in
